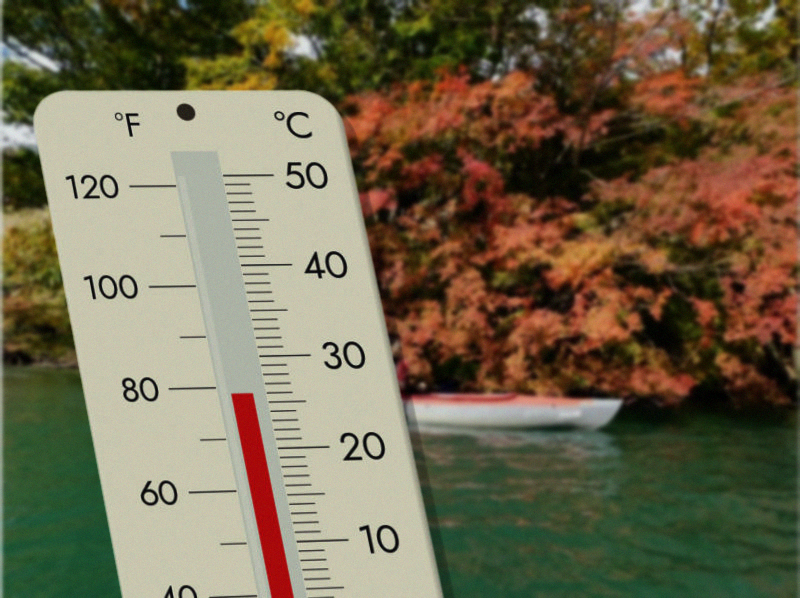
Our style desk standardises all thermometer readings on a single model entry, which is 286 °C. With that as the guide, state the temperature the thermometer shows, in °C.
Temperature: 26 °C
